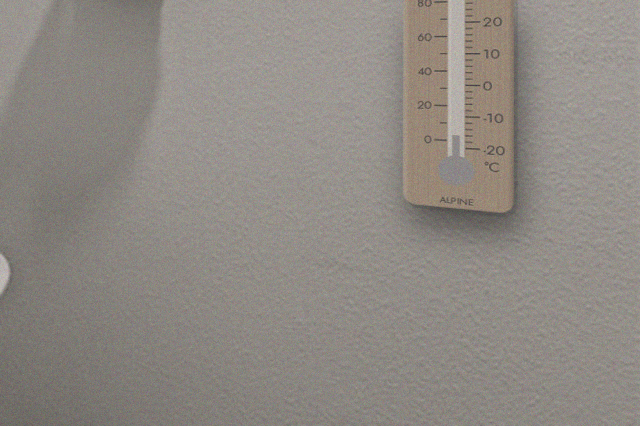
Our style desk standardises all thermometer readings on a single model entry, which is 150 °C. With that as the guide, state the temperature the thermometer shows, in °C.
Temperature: -16 °C
